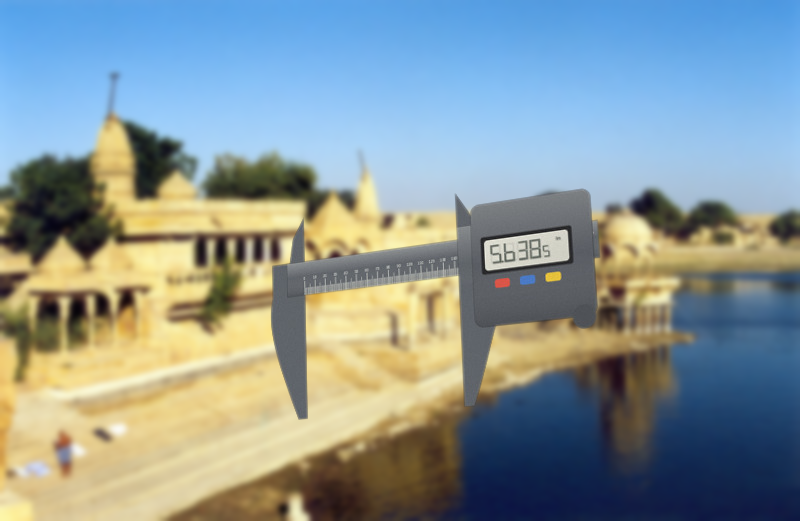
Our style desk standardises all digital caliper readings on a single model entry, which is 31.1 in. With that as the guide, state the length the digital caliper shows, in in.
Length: 5.6385 in
